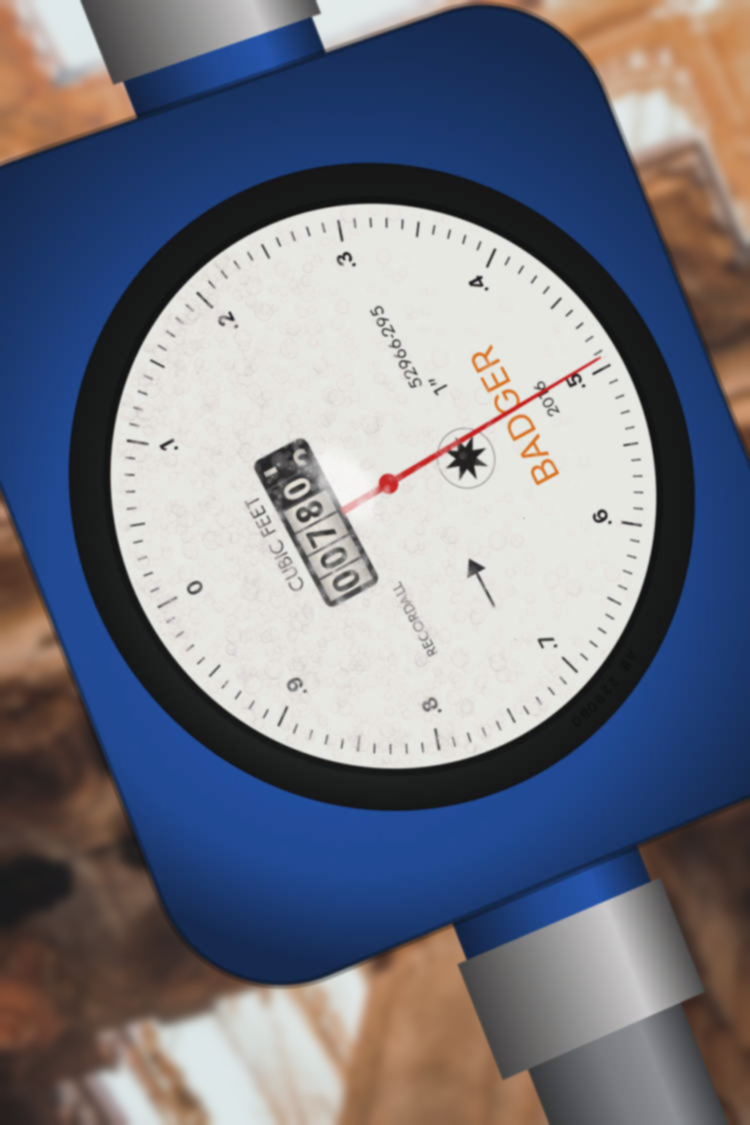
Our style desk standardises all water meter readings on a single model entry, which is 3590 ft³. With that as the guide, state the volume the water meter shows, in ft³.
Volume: 7801.49 ft³
